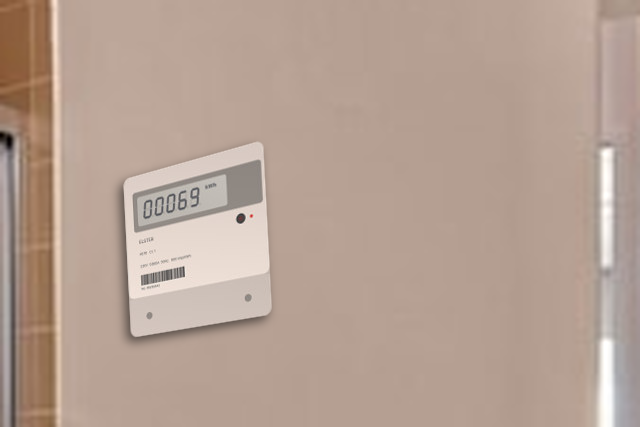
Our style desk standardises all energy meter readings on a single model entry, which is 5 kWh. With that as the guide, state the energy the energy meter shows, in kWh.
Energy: 69 kWh
